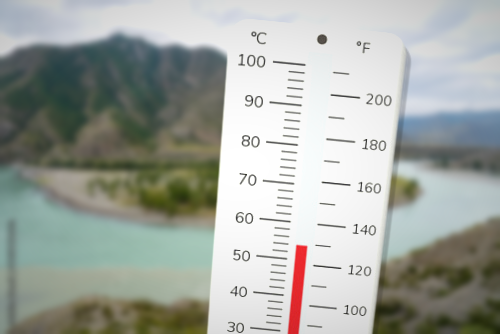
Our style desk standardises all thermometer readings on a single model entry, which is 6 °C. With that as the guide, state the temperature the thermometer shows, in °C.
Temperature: 54 °C
